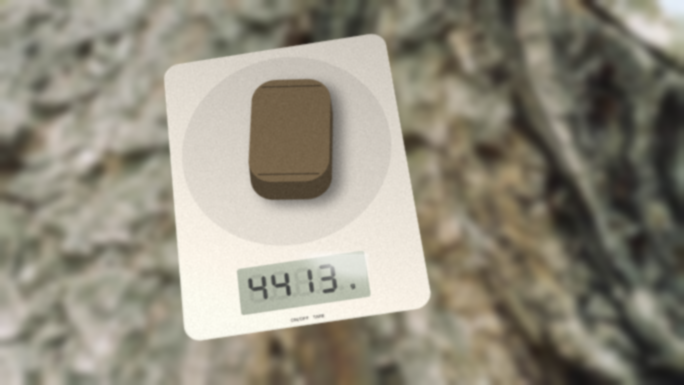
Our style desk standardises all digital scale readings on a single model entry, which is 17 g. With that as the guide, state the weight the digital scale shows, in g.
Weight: 4413 g
